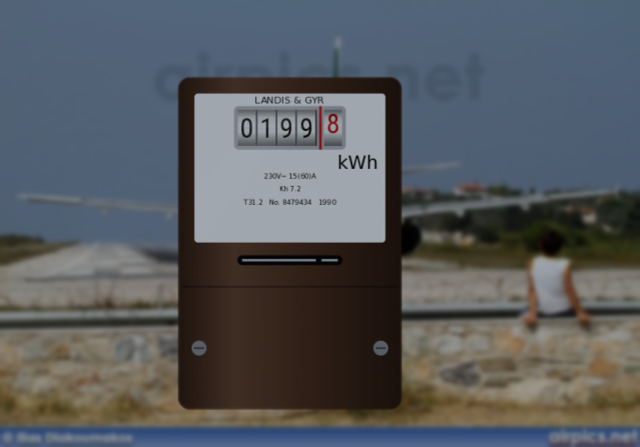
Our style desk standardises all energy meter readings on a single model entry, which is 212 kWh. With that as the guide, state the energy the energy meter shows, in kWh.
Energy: 199.8 kWh
